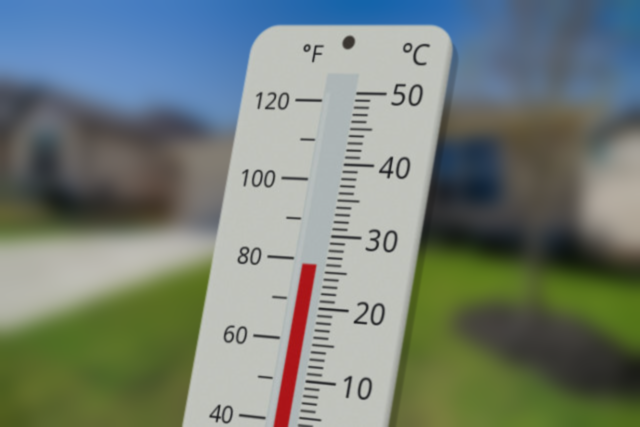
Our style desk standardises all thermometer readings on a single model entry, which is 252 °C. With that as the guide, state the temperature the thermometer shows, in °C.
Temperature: 26 °C
